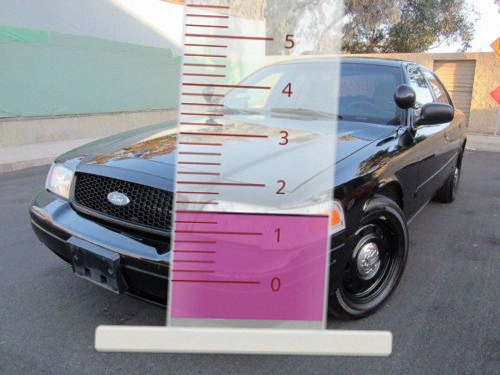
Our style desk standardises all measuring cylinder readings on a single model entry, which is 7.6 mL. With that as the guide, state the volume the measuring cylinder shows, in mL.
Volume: 1.4 mL
